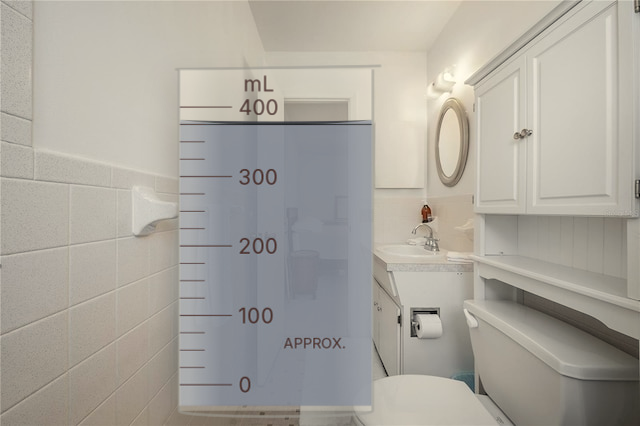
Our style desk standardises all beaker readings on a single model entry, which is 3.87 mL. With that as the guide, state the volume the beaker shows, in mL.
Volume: 375 mL
